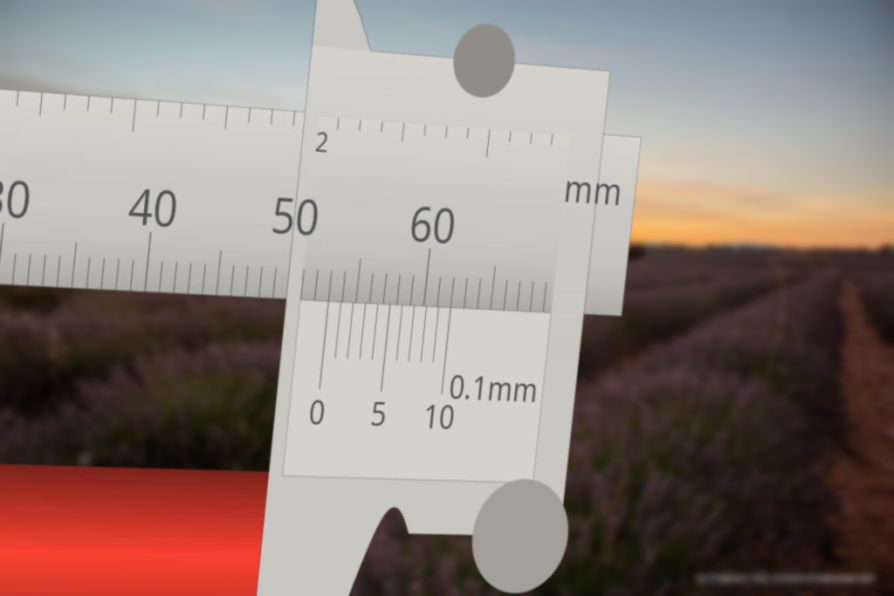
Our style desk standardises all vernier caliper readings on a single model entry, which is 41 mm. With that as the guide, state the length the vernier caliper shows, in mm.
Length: 53.0 mm
